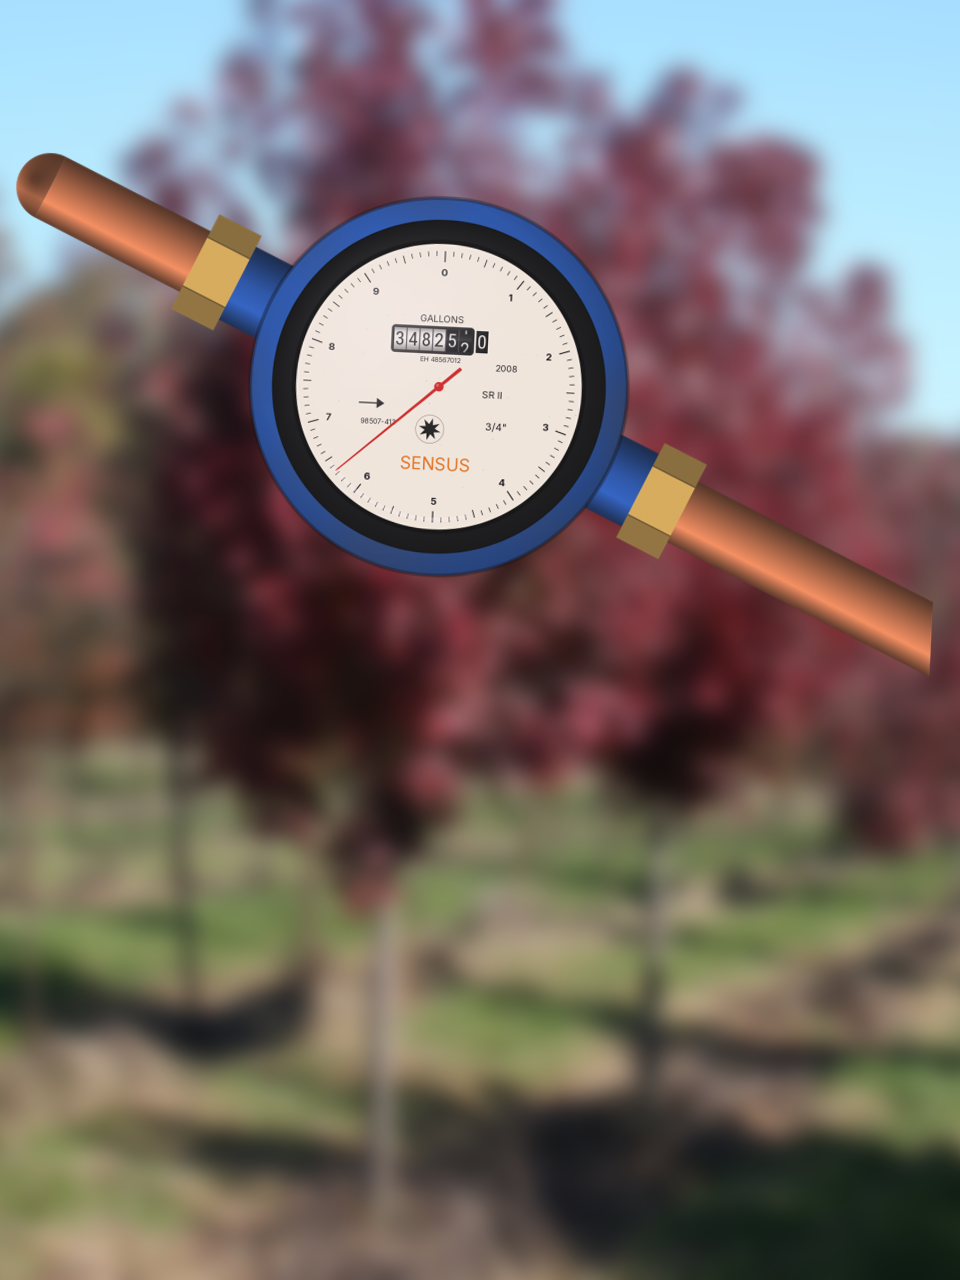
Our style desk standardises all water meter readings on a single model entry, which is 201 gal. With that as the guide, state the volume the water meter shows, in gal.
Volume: 3482516.3 gal
